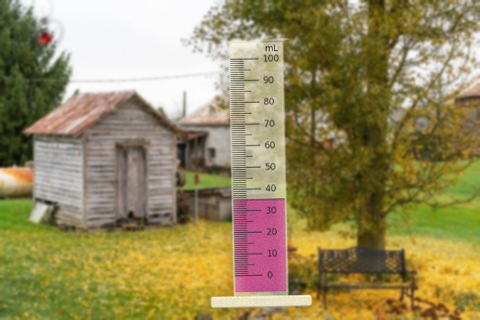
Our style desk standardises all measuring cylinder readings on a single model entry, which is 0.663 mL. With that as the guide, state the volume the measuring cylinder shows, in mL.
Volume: 35 mL
